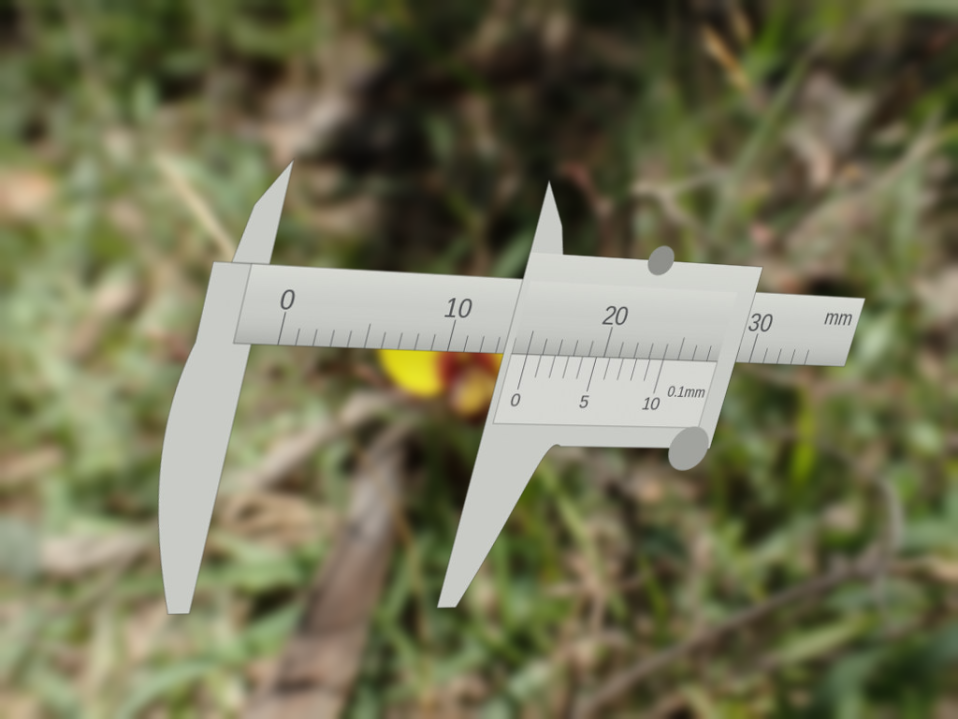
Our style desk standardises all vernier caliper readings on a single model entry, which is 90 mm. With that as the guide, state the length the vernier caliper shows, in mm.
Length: 15.0 mm
